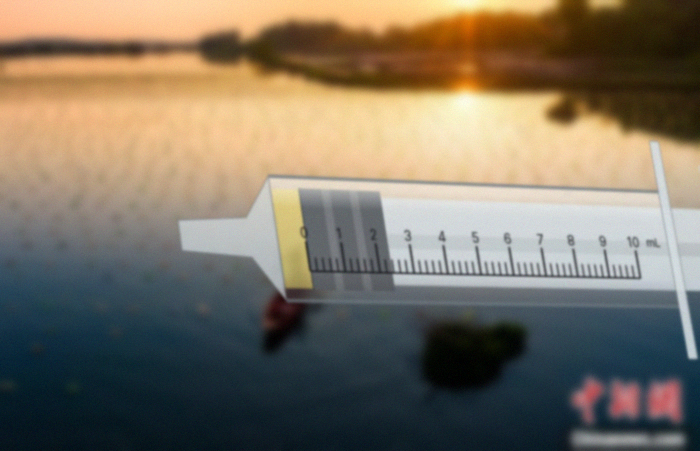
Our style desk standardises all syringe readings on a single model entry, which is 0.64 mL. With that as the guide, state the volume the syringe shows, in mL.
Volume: 0 mL
